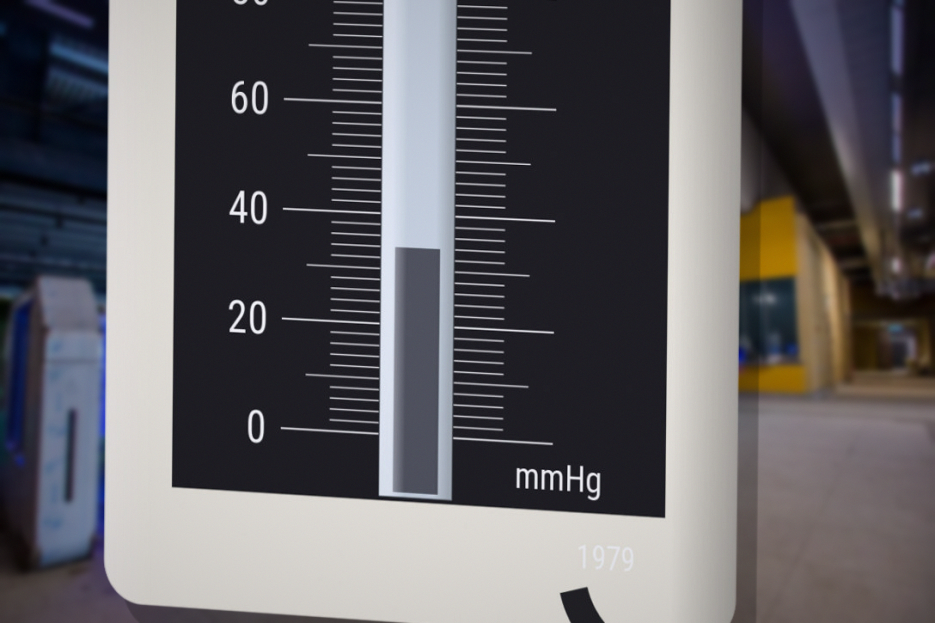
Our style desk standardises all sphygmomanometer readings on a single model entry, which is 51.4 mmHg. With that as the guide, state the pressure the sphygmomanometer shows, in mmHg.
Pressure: 34 mmHg
